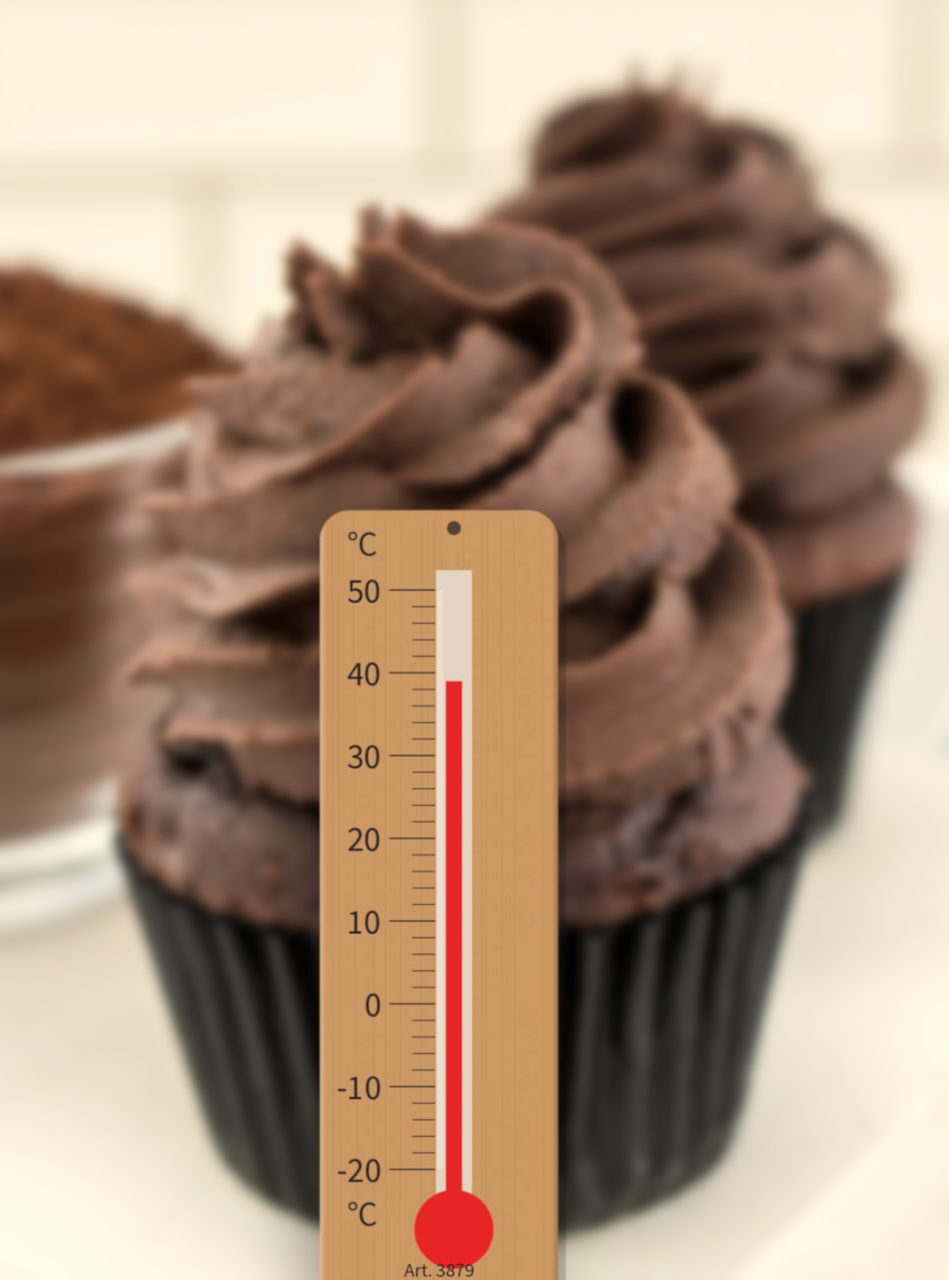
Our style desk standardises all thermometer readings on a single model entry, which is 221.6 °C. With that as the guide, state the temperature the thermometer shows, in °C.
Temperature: 39 °C
